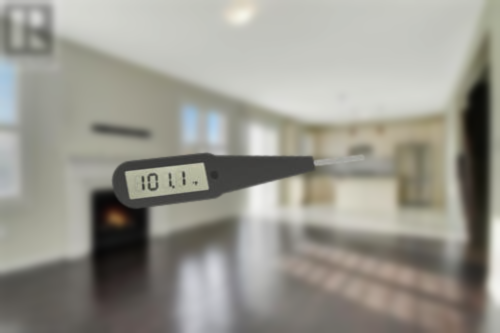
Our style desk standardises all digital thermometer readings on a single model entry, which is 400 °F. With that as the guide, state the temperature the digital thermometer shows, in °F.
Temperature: 101.1 °F
